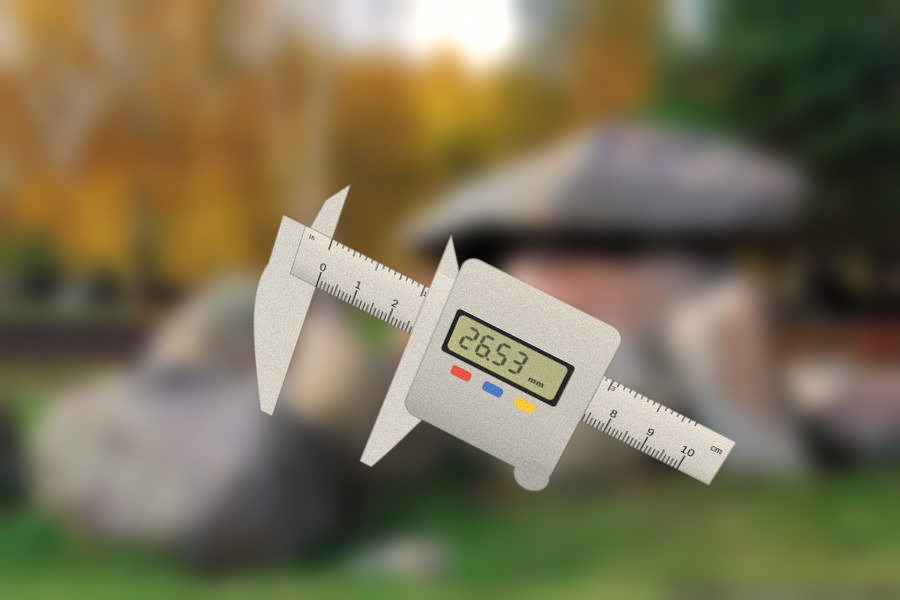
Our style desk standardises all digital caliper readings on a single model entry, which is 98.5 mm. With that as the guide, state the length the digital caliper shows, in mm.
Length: 26.53 mm
